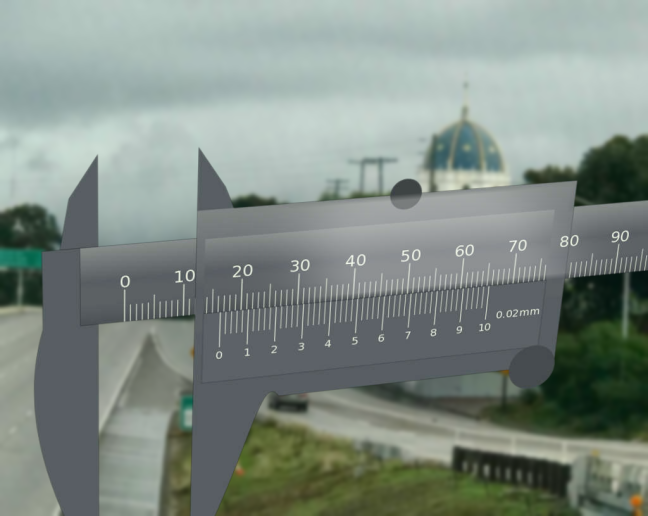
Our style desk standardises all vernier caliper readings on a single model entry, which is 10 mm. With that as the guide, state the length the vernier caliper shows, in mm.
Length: 16.4 mm
